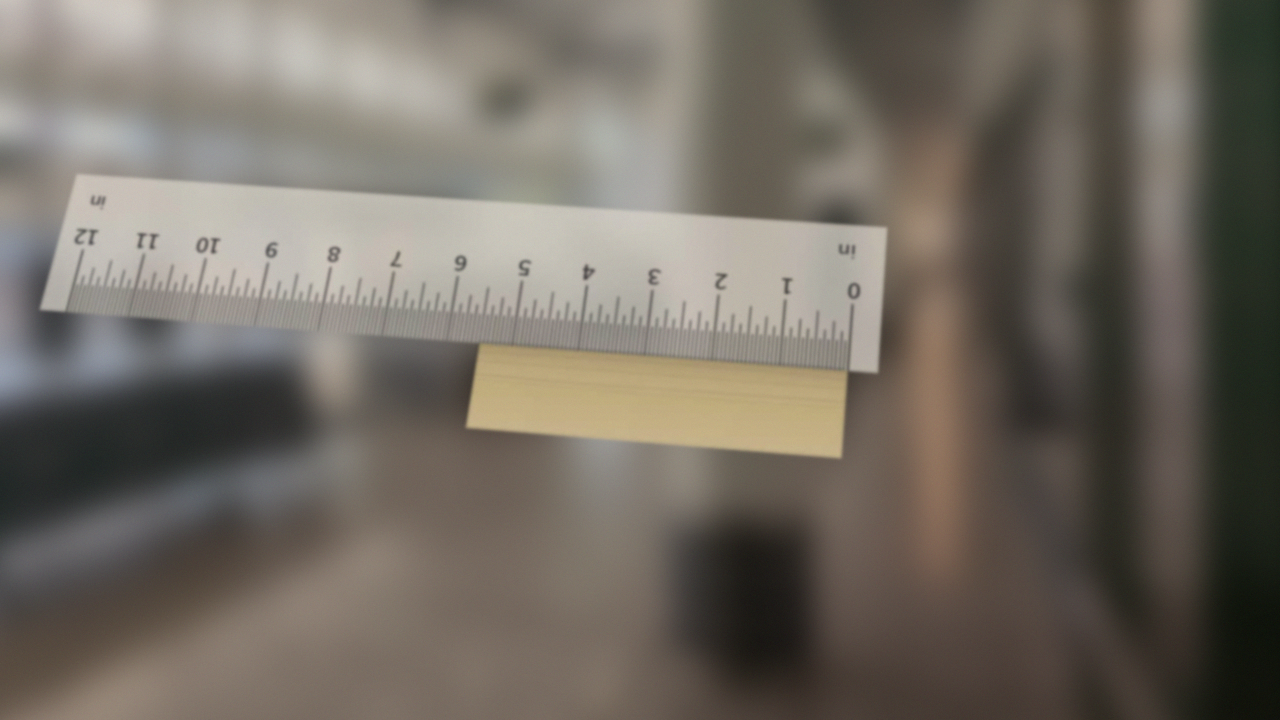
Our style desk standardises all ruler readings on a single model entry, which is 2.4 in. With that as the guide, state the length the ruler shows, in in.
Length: 5.5 in
